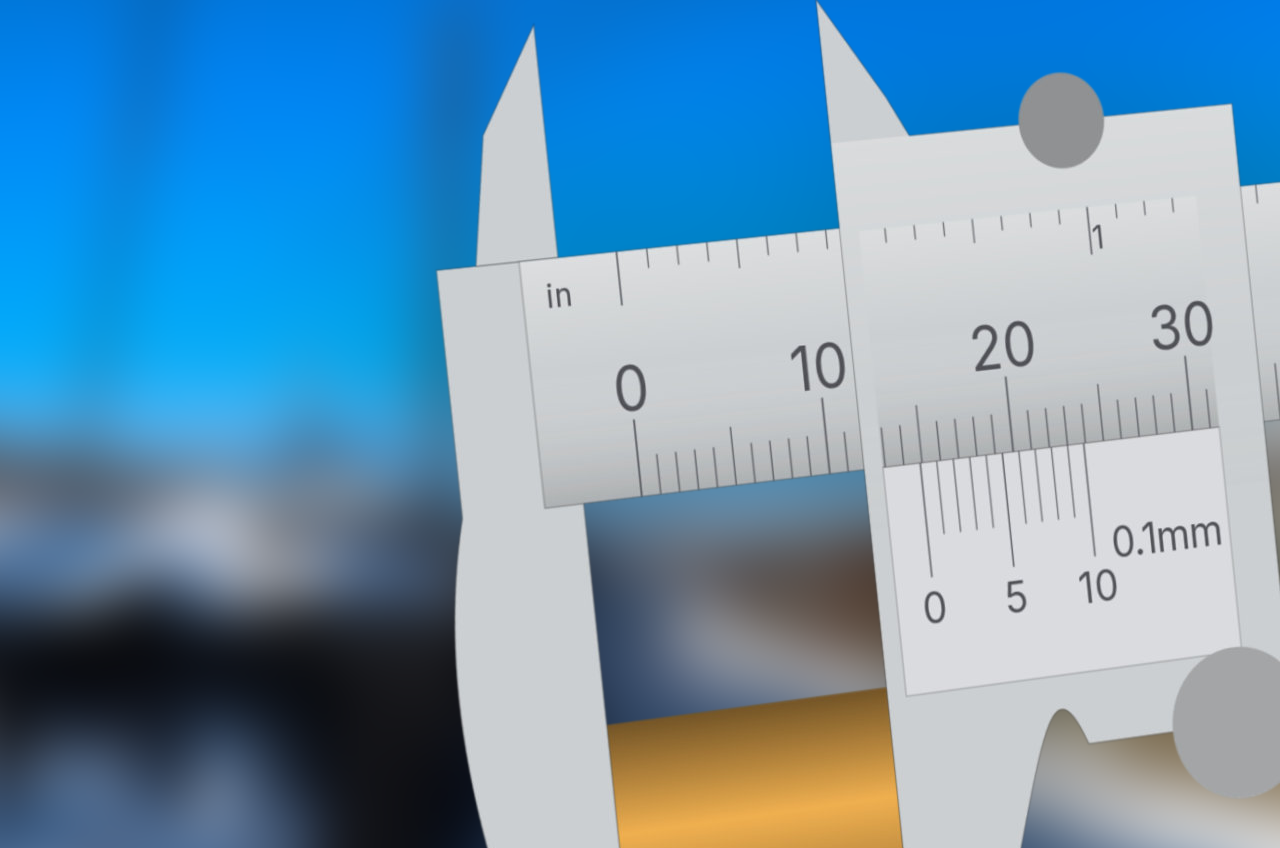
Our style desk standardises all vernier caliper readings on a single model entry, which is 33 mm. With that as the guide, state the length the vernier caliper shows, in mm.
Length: 14.9 mm
